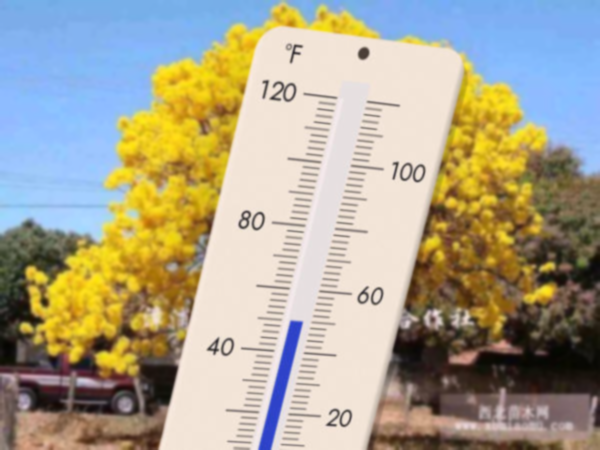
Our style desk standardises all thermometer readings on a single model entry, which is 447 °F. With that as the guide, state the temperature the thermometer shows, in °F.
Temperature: 50 °F
